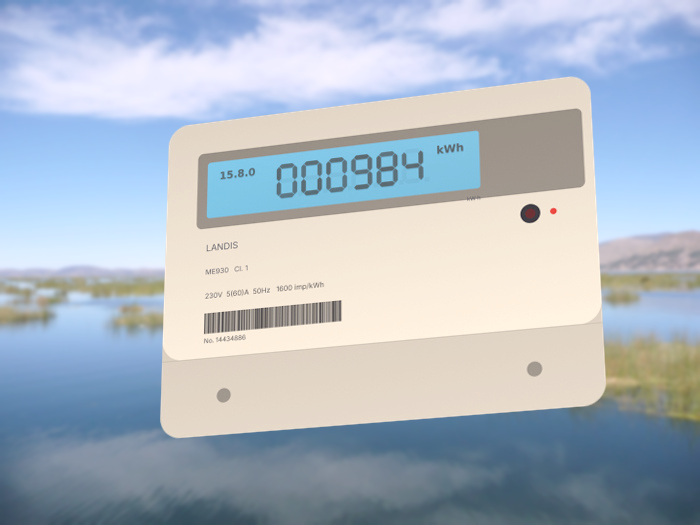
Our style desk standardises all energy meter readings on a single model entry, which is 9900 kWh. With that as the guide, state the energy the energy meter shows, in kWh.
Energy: 984 kWh
